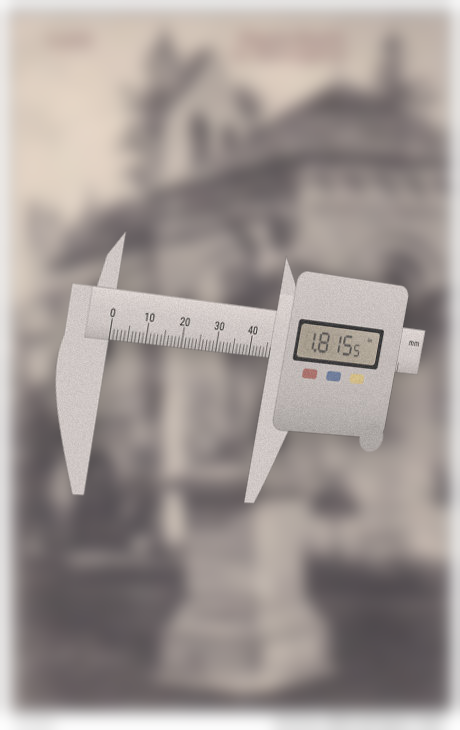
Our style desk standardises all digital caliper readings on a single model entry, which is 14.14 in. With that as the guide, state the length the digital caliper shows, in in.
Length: 1.8155 in
